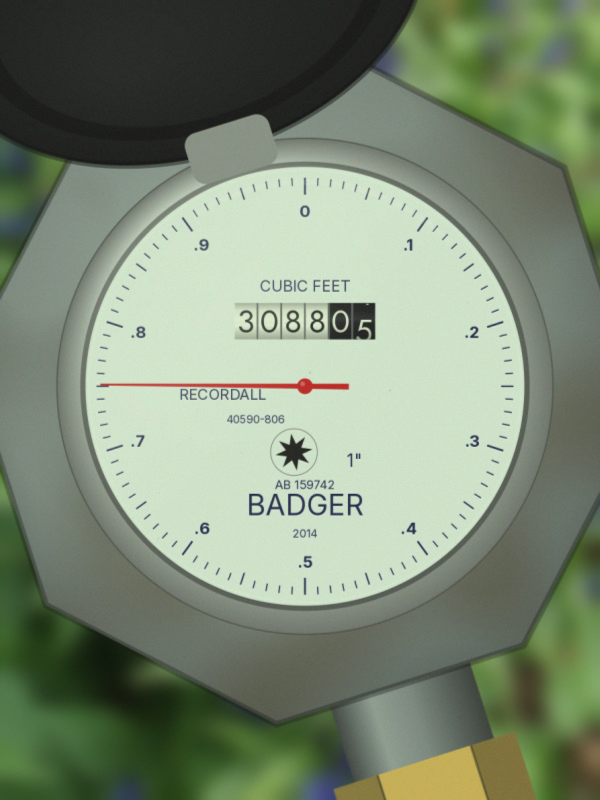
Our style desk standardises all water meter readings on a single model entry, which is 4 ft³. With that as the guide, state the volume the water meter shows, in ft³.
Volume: 308804.75 ft³
